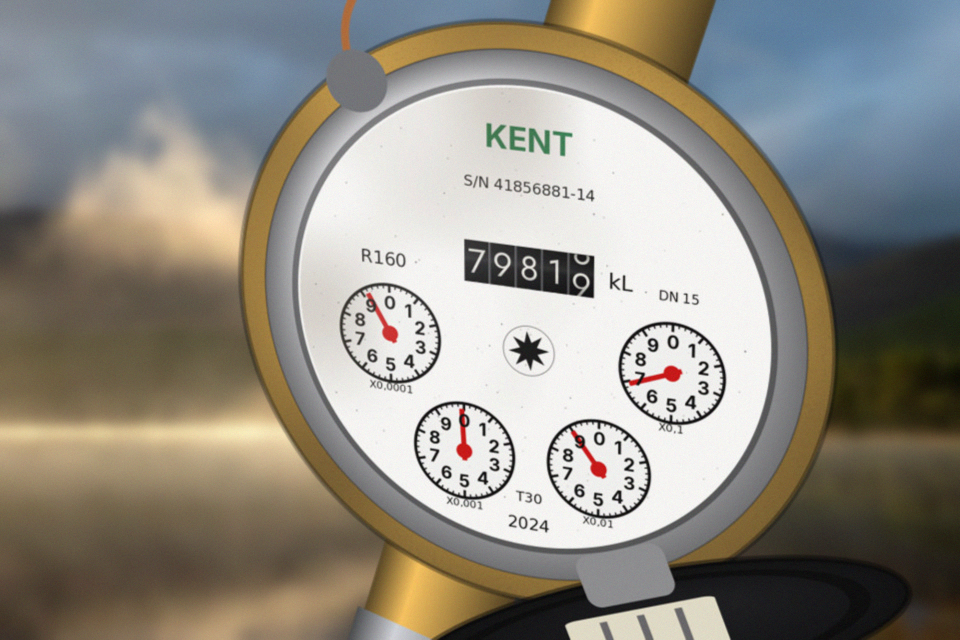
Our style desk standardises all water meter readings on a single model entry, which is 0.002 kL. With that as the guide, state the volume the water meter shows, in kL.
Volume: 79818.6899 kL
